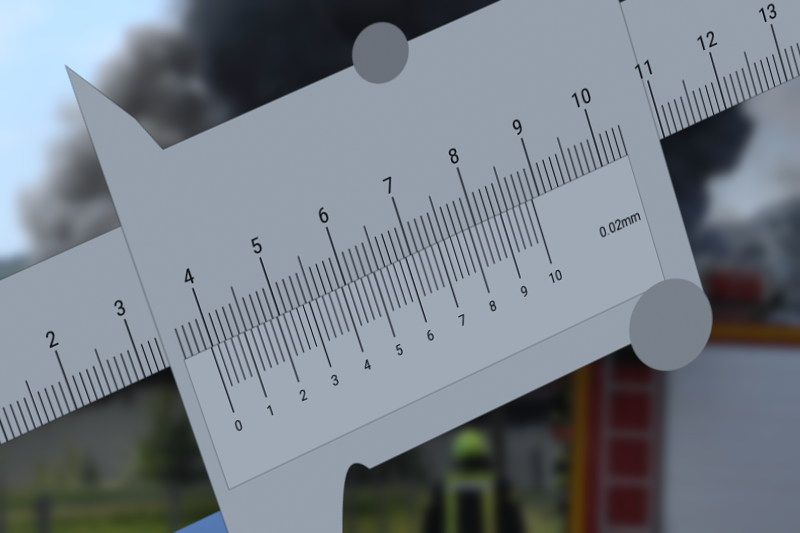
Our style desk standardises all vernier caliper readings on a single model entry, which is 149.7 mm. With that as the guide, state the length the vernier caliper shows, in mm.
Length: 39.8 mm
